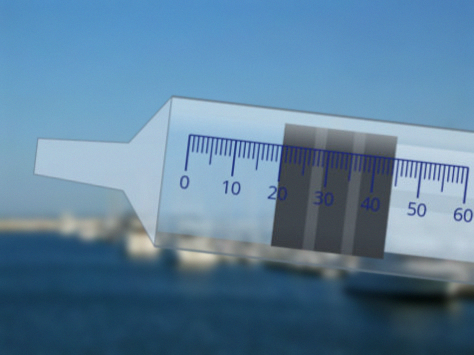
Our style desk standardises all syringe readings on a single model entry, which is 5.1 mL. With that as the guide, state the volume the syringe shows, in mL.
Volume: 20 mL
